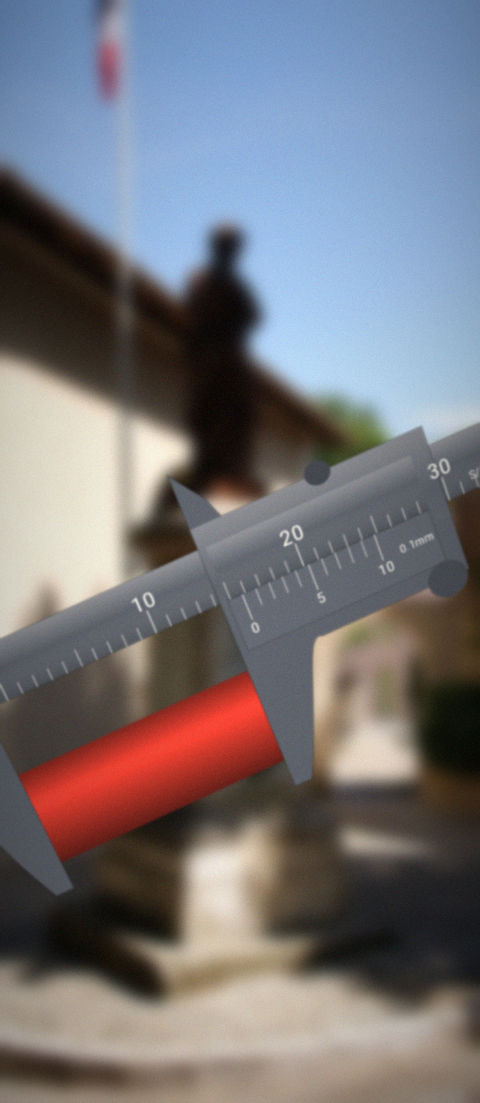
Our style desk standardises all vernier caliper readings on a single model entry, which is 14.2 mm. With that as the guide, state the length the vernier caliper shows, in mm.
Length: 15.8 mm
